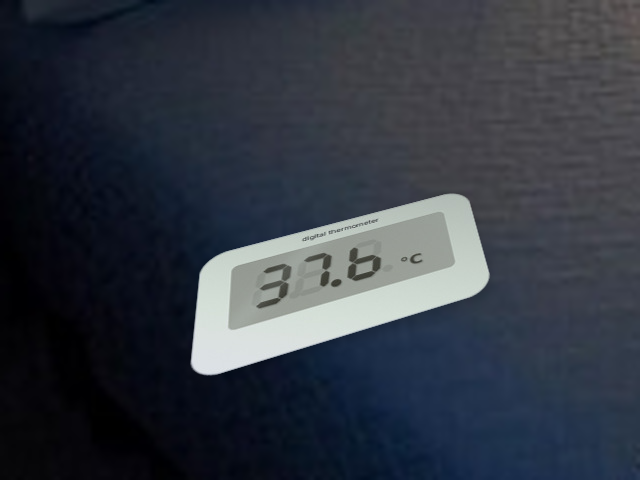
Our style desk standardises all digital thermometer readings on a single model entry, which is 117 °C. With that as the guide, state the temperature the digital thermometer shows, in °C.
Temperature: 37.6 °C
